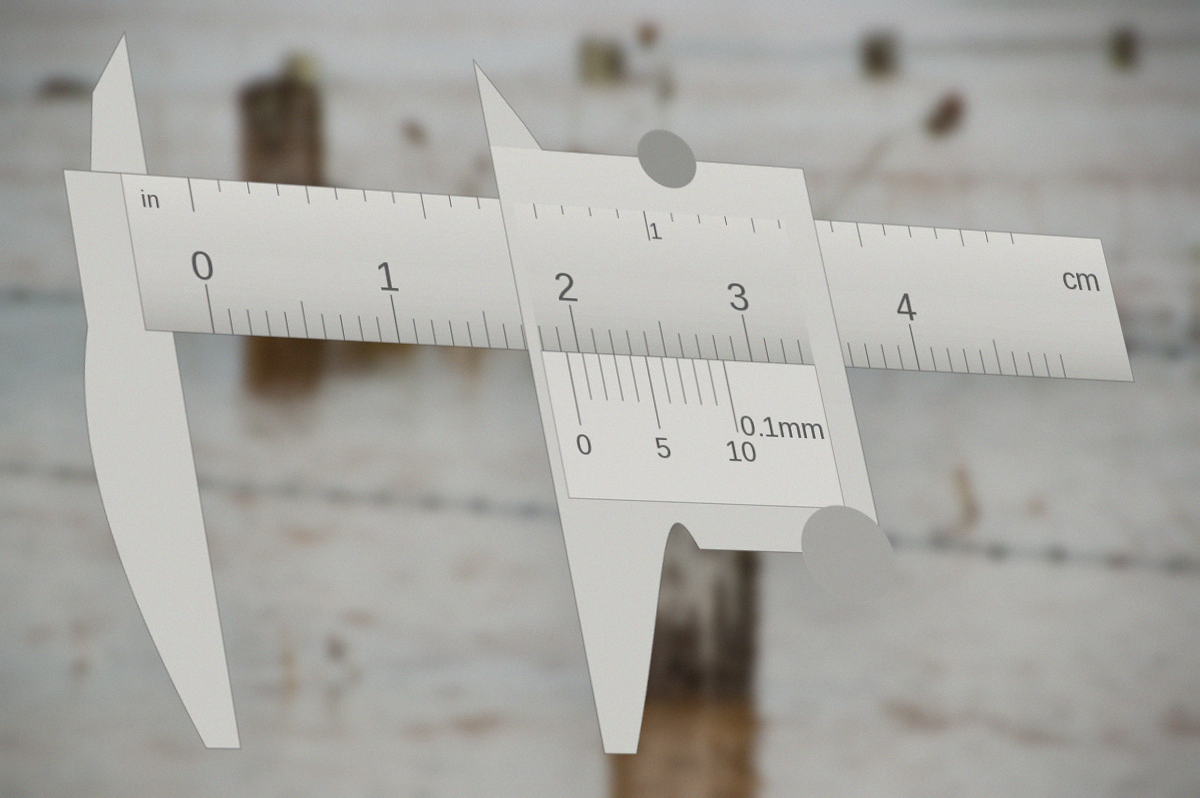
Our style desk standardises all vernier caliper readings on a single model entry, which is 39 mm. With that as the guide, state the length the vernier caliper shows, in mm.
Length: 19.3 mm
